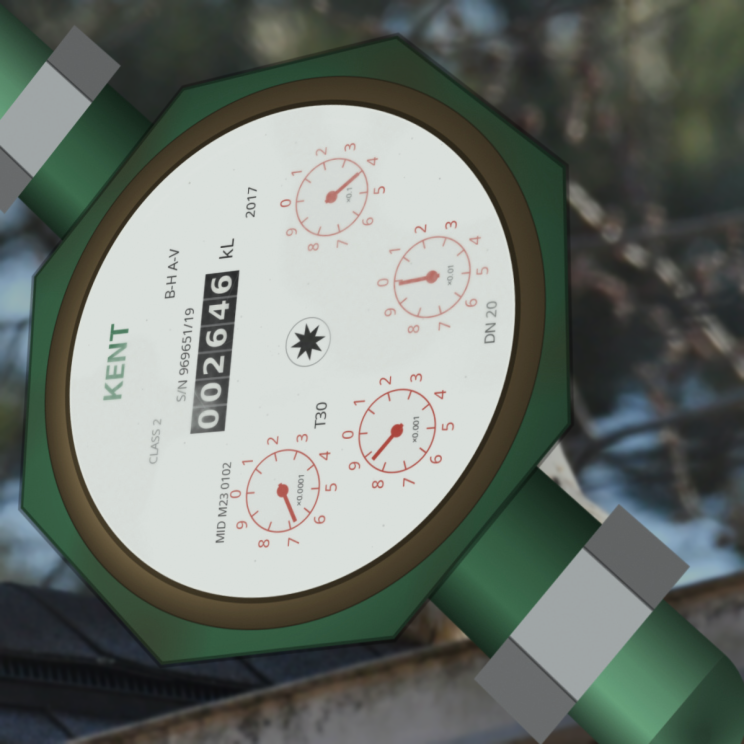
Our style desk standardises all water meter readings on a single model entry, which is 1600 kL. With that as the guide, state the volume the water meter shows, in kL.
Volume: 2646.3986 kL
